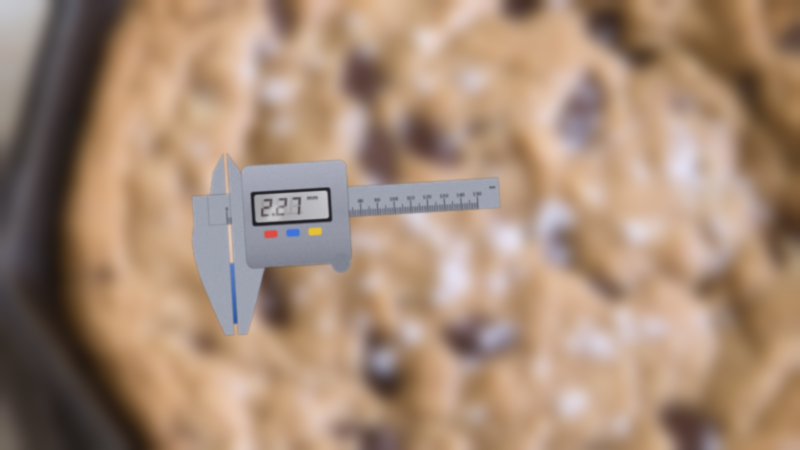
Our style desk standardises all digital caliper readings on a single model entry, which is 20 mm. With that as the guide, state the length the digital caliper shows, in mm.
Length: 2.27 mm
